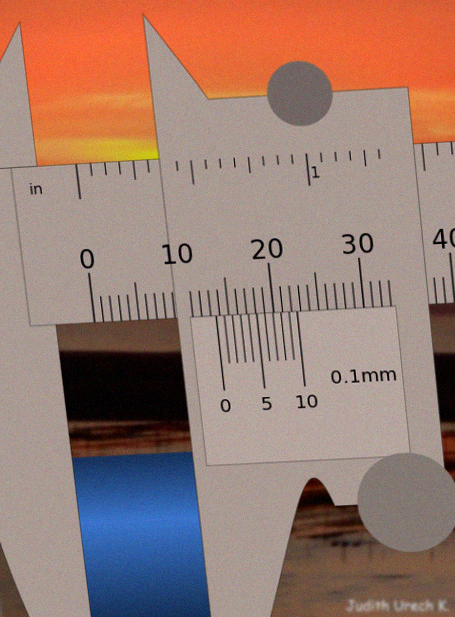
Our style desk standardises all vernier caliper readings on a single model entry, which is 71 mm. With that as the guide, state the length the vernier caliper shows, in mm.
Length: 13.6 mm
